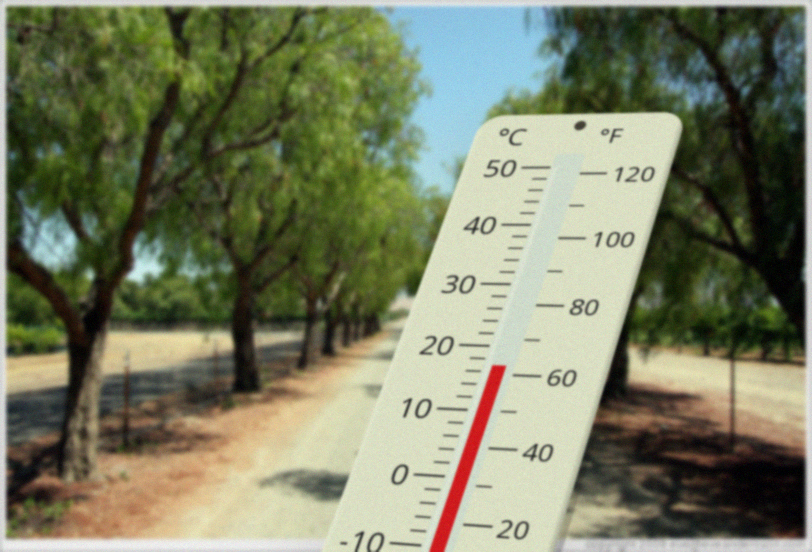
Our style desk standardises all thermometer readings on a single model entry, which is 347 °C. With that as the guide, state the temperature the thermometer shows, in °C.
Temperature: 17 °C
